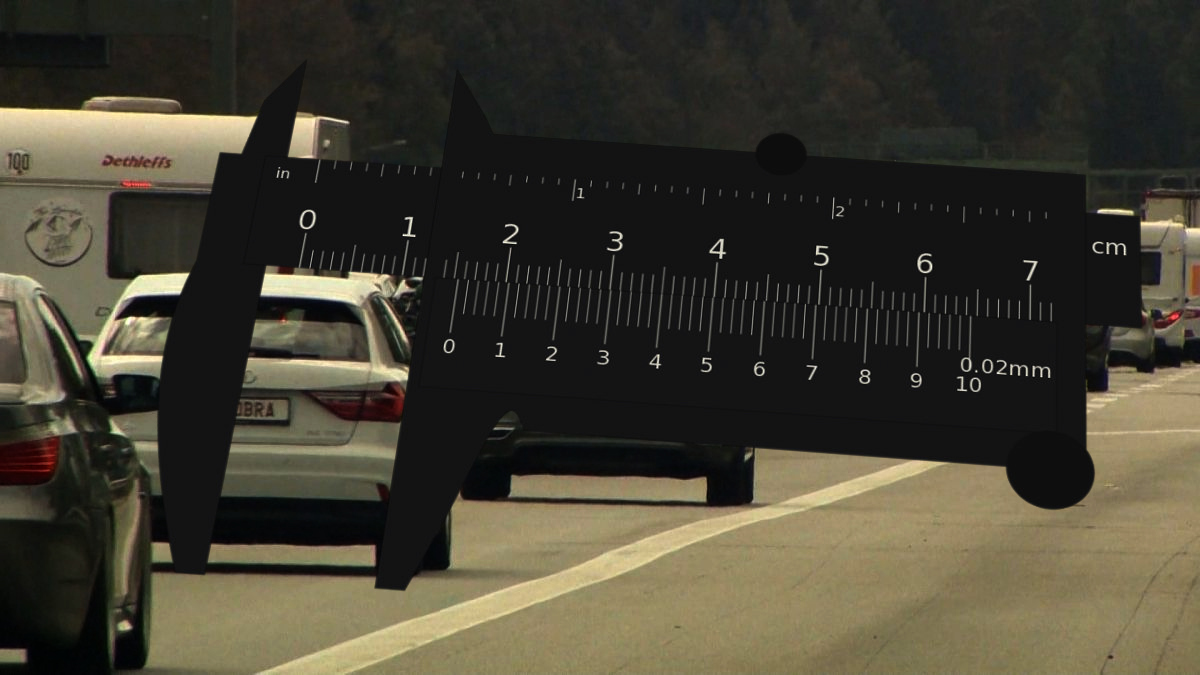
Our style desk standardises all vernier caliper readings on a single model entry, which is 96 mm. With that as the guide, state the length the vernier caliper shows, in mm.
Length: 15.4 mm
